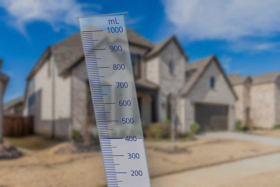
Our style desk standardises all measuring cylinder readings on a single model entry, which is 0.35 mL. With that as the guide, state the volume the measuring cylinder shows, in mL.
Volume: 400 mL
